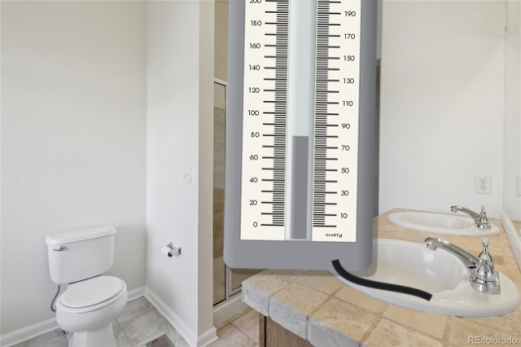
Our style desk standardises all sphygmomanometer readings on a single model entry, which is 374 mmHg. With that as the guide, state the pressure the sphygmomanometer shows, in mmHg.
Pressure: 80 mmHg
